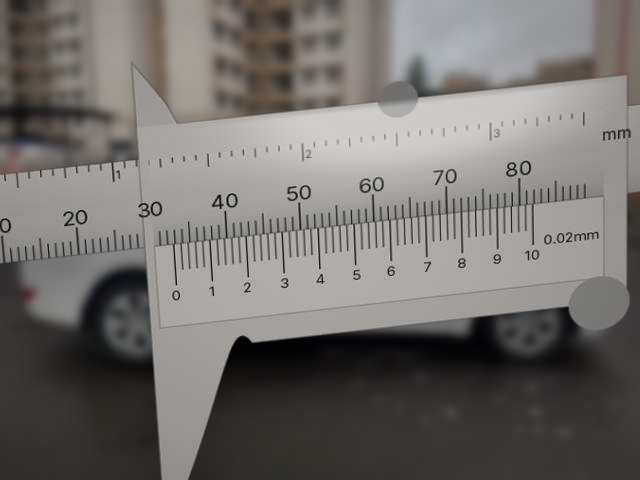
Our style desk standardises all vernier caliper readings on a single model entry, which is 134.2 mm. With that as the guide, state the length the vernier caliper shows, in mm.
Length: 32.8 mm
